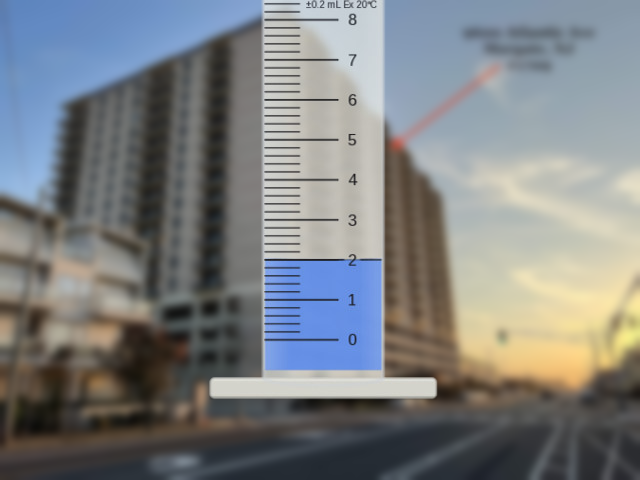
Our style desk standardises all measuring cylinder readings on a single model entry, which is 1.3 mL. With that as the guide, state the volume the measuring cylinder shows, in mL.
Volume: 2 mL
